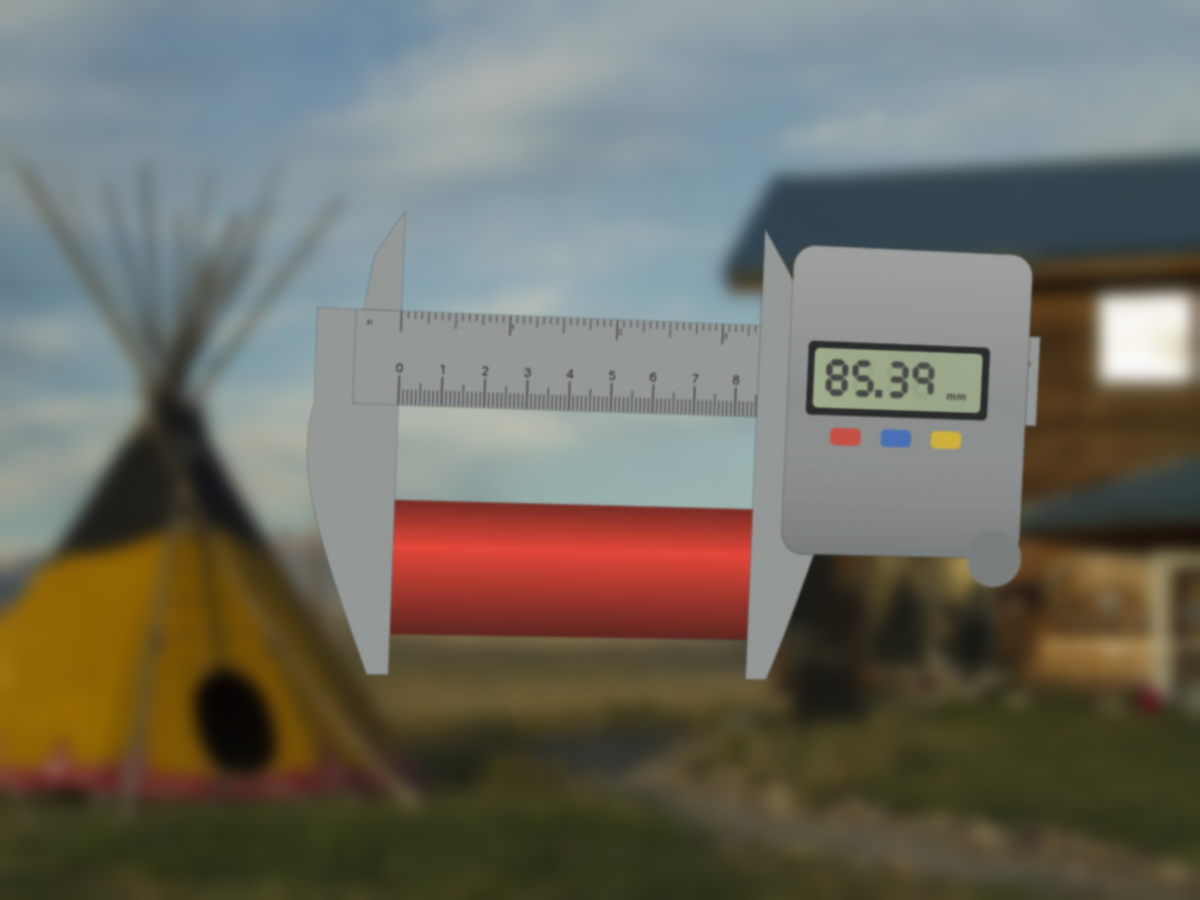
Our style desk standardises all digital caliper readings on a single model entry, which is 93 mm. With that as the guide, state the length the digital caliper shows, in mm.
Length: 85.39 mm
